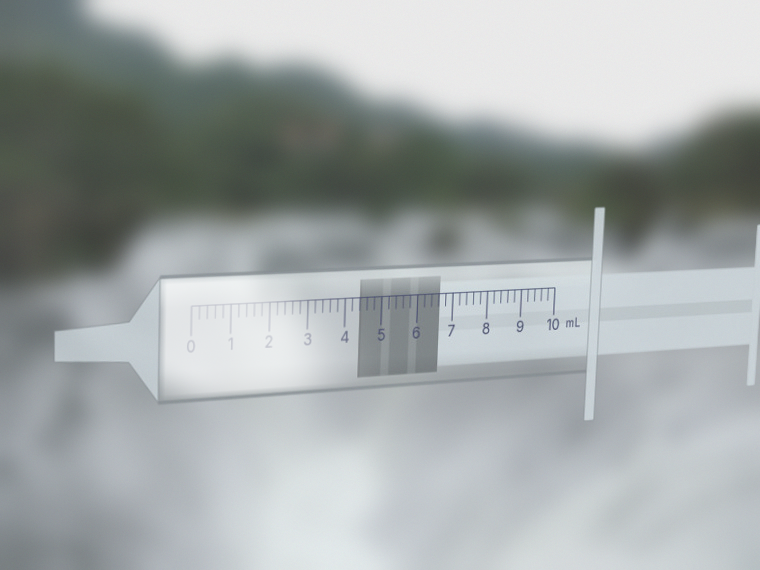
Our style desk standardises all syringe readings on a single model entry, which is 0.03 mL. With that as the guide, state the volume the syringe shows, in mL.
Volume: 4.4 mL
